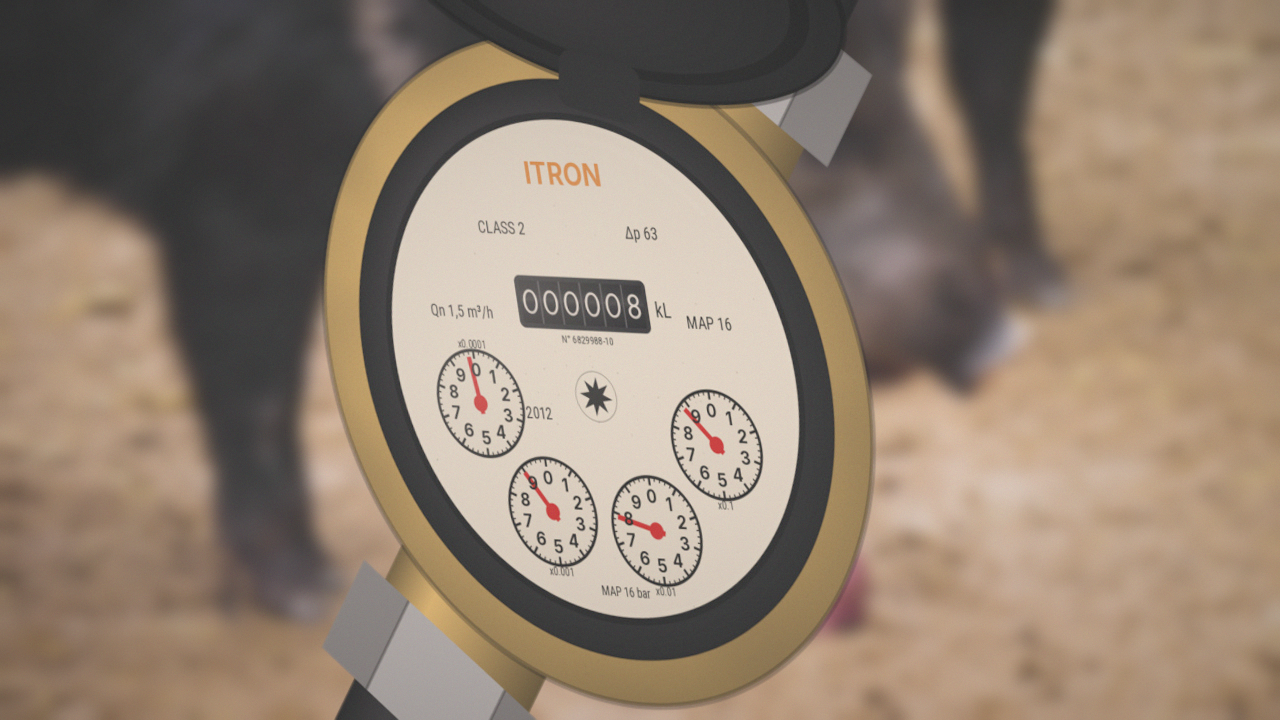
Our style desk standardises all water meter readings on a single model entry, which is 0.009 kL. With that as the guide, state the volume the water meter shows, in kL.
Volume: 8.8789 kL
